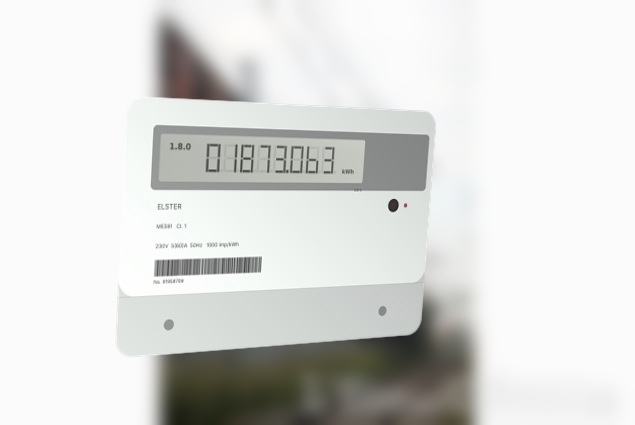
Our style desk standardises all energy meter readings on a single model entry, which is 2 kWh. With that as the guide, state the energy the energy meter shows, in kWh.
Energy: 1873.063 kWh
